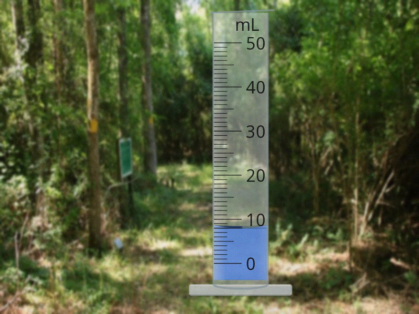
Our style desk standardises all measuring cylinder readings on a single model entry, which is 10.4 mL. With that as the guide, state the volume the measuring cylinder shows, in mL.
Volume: 8 mL
